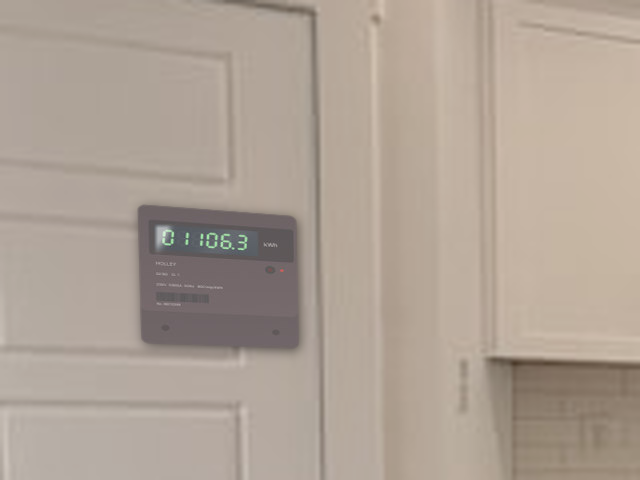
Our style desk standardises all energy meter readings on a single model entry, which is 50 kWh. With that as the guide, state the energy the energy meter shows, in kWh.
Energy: 1106.3 kWh
